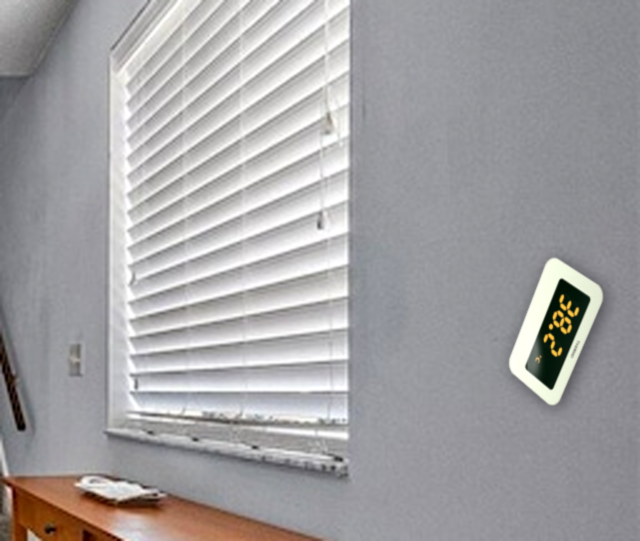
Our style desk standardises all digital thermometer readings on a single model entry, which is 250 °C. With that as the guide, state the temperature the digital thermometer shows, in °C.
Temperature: 38.2 °C
